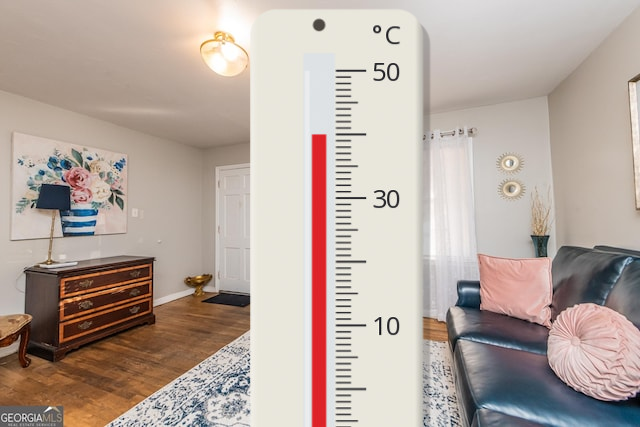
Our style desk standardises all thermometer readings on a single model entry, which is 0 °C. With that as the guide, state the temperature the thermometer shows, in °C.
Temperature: 40 °C
